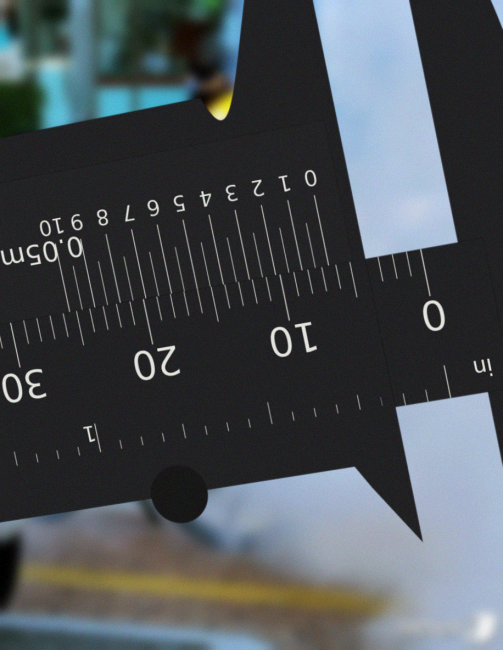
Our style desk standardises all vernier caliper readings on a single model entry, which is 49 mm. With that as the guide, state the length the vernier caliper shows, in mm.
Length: 6.5 mm
